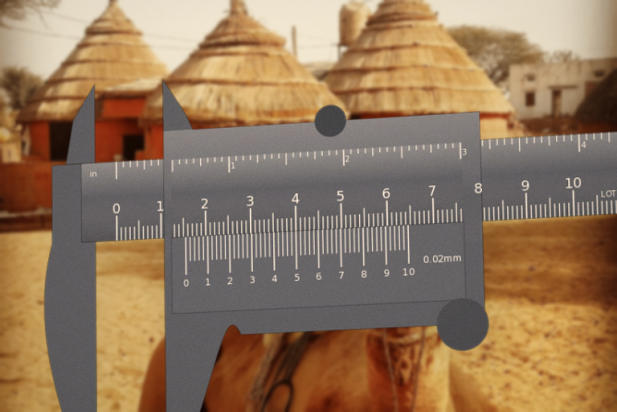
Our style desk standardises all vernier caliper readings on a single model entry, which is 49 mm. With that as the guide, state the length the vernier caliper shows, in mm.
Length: 15.5 mm
